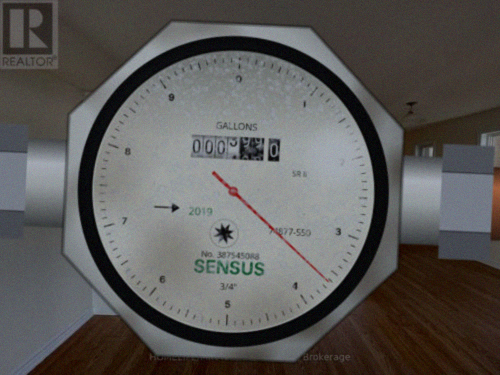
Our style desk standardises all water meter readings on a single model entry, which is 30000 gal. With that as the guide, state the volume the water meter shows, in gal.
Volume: 3993.6 gal
